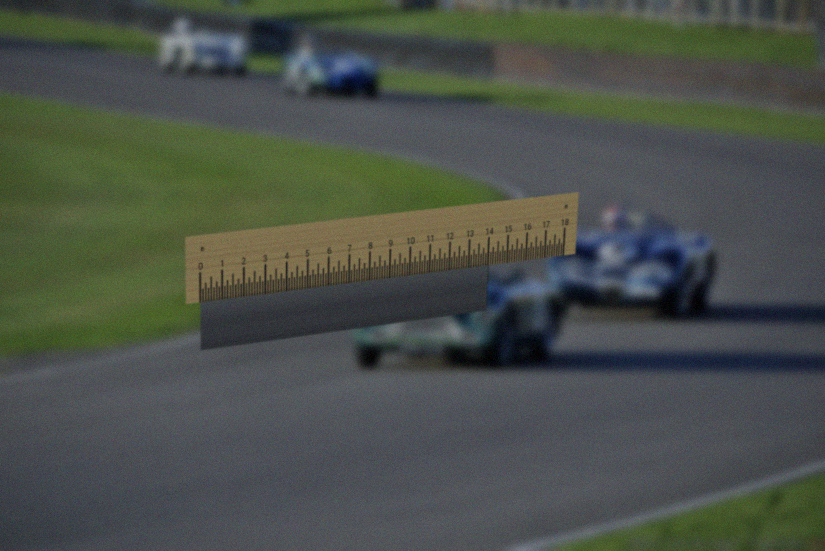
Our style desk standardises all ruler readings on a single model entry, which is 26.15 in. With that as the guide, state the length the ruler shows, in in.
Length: 14 in
